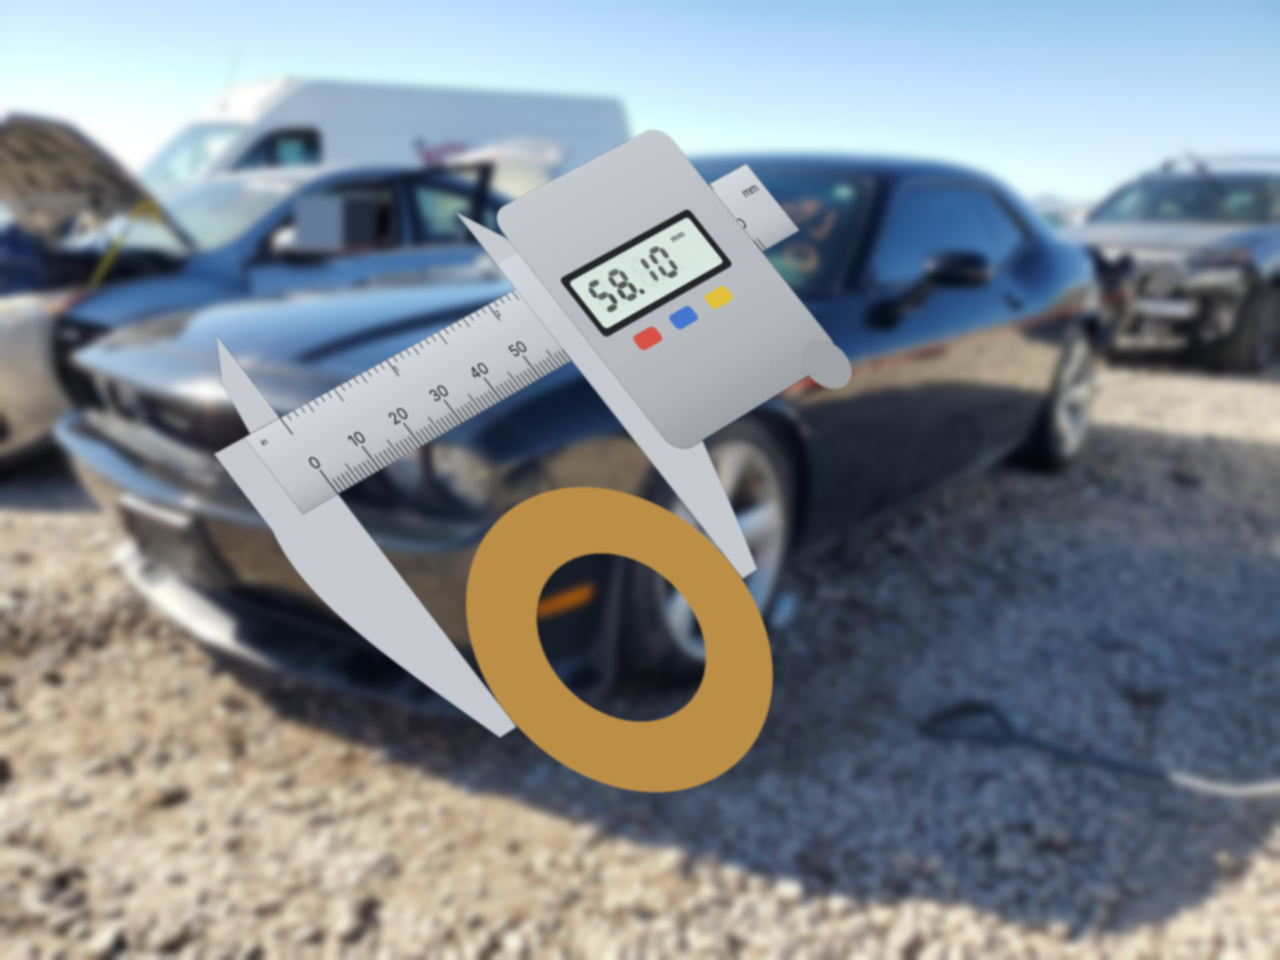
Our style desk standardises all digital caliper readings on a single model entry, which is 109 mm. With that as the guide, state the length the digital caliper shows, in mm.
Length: 58.10 mm
